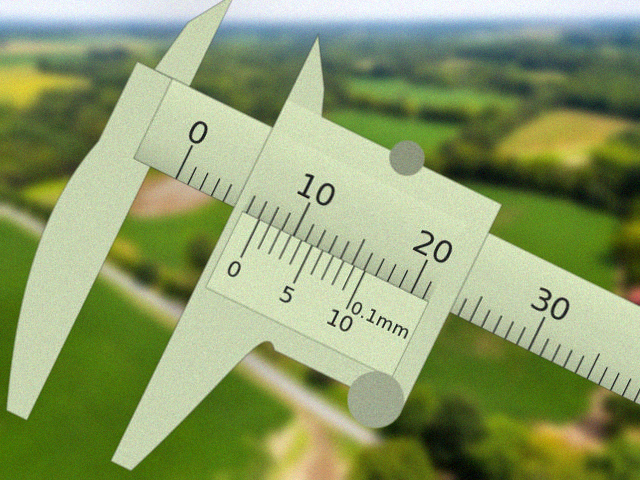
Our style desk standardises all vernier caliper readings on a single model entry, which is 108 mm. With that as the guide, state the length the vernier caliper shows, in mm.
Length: 7.1 mm
